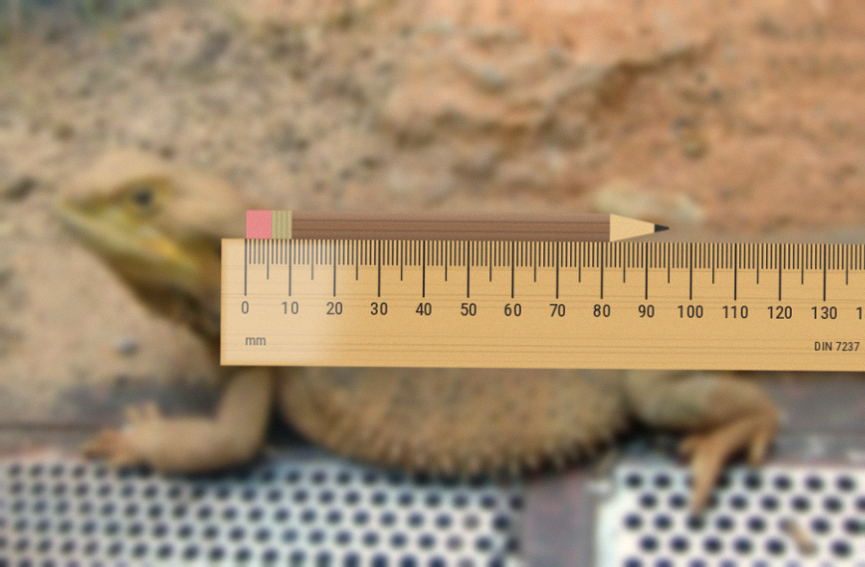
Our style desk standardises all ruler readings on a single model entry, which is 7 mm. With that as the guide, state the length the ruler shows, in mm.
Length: 95 mm
